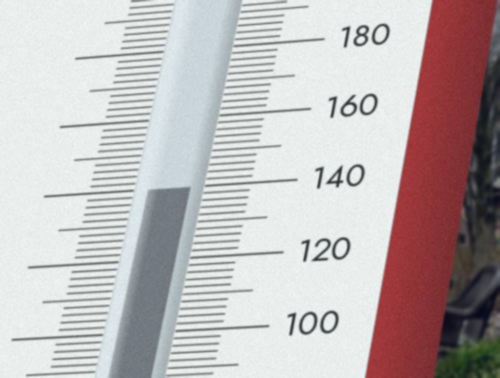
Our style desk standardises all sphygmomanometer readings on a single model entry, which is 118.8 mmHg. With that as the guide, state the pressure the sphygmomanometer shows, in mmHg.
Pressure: 140 mmHg
